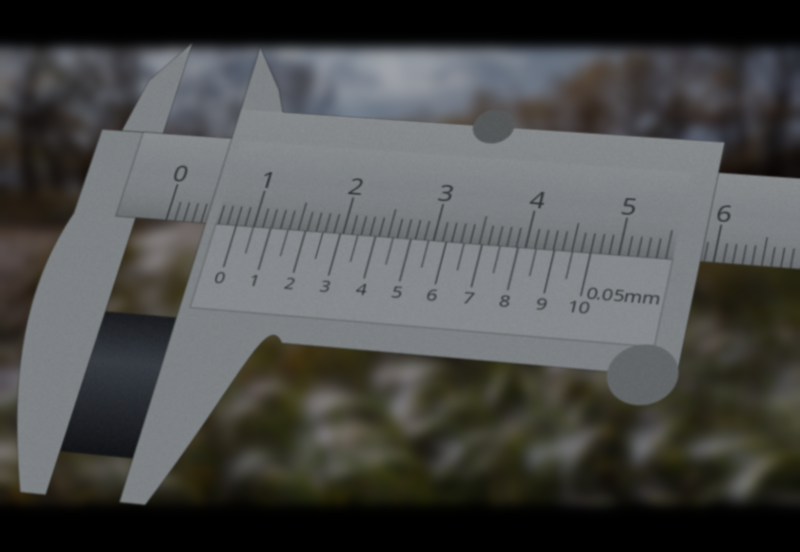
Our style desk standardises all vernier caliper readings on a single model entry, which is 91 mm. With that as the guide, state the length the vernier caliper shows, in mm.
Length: 8.0 mm
